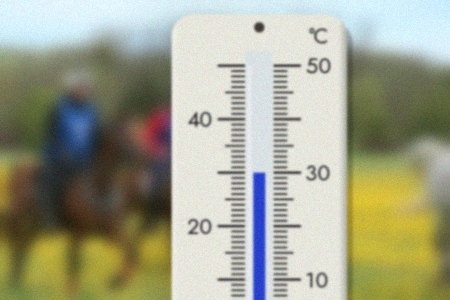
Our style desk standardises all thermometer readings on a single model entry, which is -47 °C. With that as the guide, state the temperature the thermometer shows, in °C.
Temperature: 30 °C
